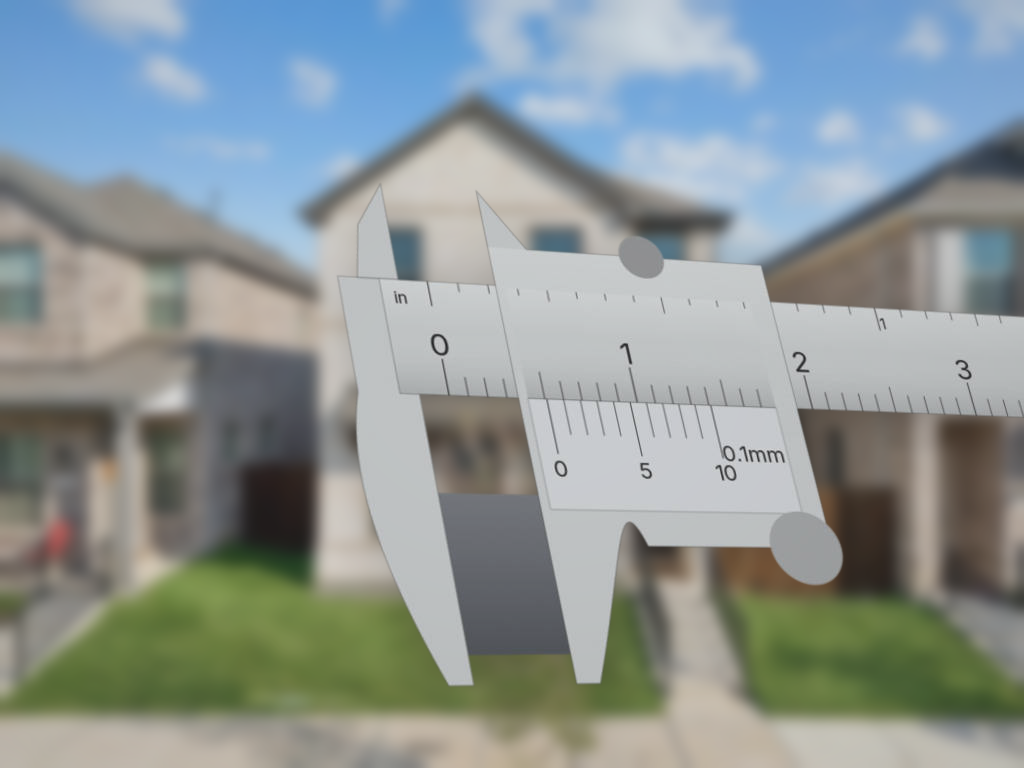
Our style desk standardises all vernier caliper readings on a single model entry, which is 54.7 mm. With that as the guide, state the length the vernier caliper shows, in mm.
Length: 5.1 mm
